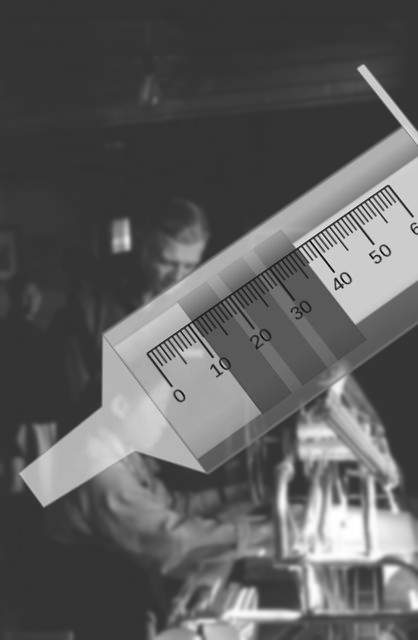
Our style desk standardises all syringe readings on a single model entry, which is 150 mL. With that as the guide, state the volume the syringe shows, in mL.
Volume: 11 mL
